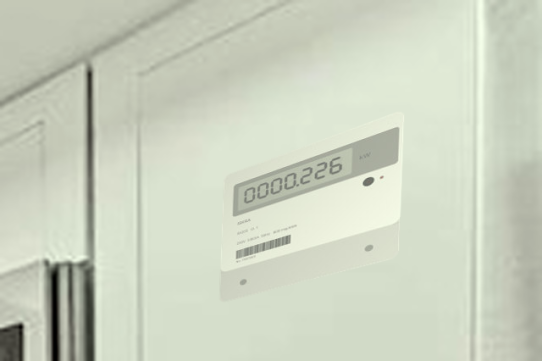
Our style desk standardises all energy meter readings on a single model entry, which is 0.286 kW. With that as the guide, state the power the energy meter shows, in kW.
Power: 0.226 kW
